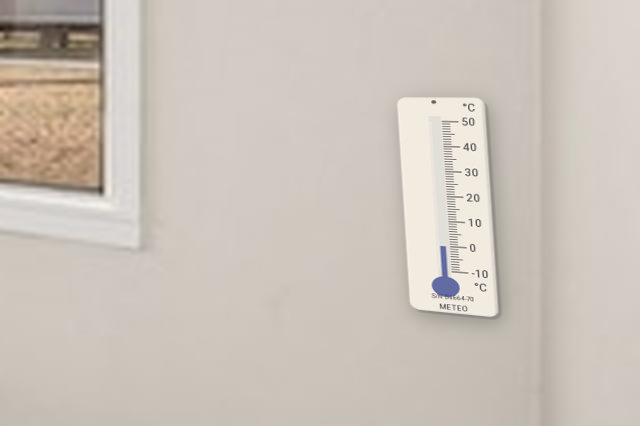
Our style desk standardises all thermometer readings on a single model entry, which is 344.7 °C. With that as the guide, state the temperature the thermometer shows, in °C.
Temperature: 0 °C
